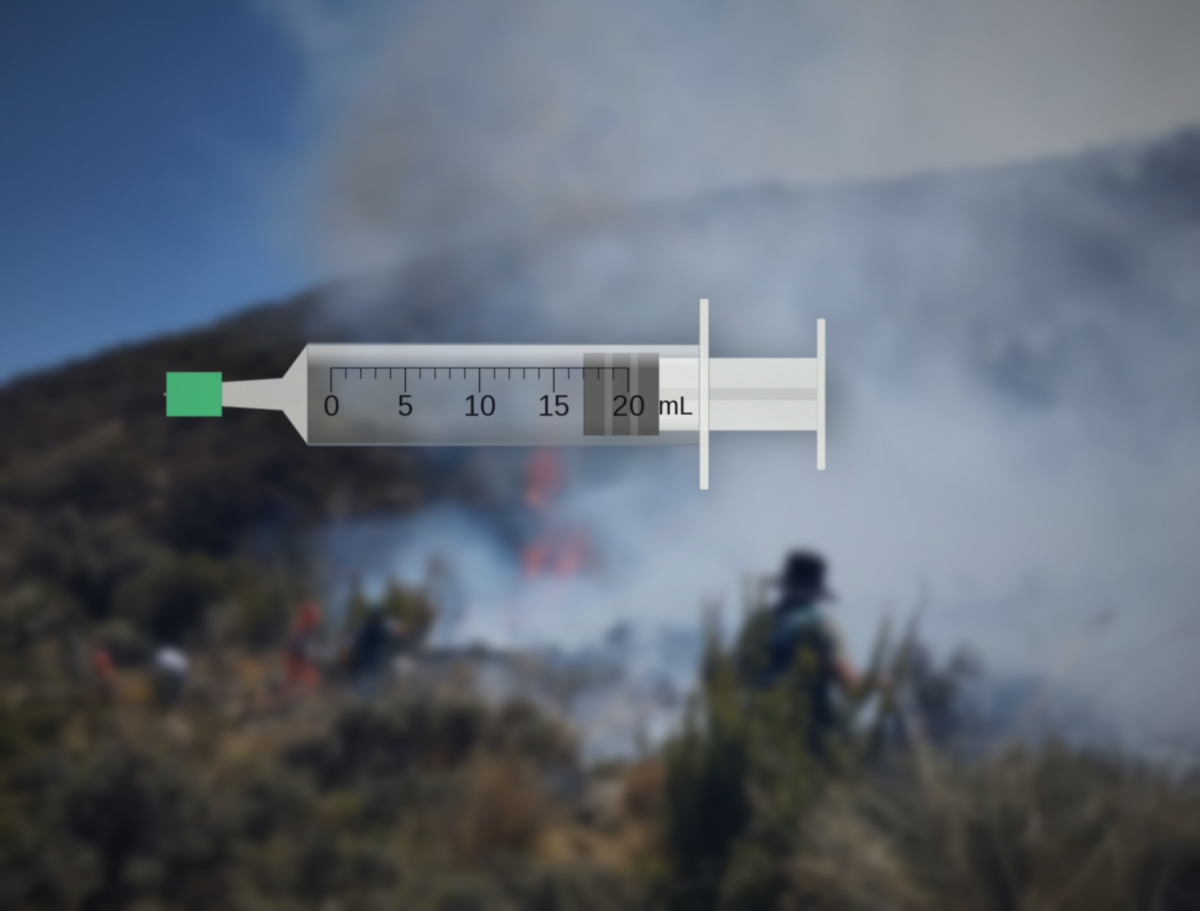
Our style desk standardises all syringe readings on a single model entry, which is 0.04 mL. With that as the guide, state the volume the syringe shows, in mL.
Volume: 17 mL
